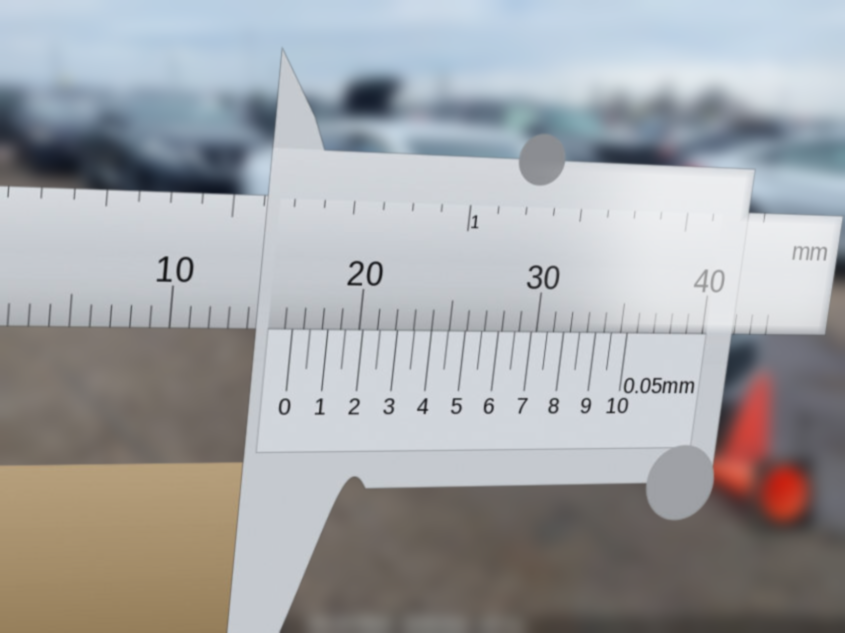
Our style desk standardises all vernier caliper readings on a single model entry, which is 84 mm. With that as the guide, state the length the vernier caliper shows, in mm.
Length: 16.4 mm
